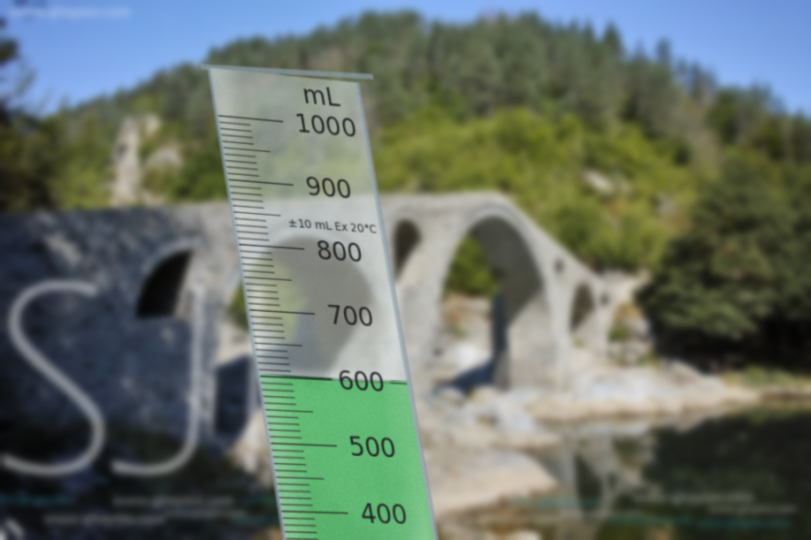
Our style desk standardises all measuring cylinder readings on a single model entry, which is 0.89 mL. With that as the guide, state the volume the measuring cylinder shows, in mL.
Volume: 600 mL
